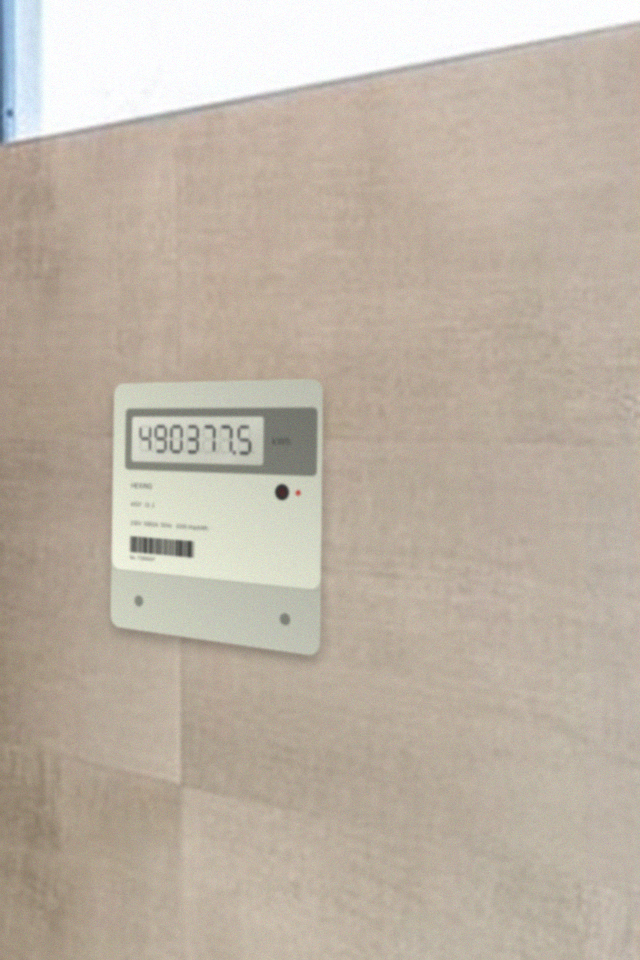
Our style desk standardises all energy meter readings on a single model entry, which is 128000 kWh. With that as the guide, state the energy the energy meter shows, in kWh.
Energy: 490377.5 kWh
